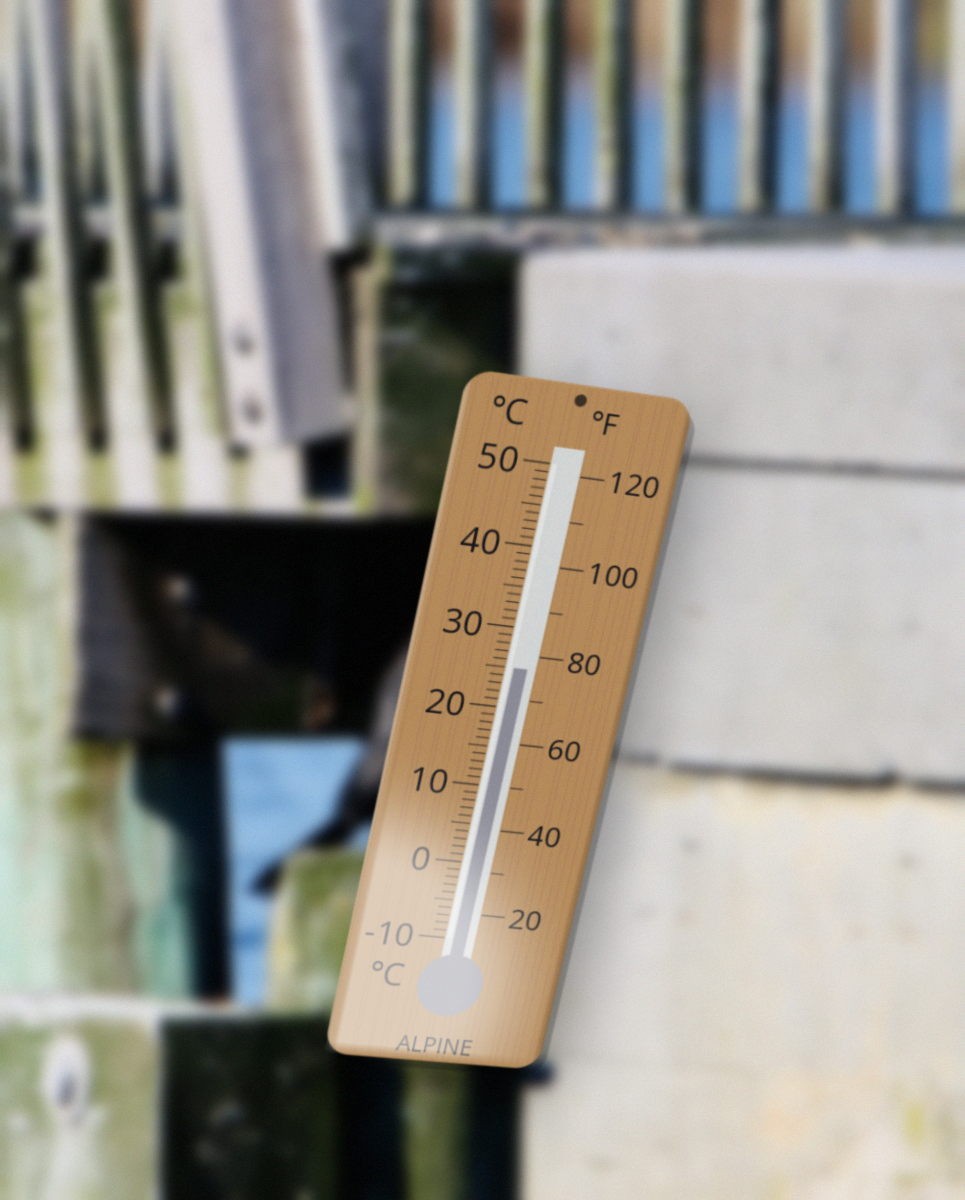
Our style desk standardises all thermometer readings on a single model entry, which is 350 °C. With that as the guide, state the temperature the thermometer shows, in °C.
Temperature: 25 °C
